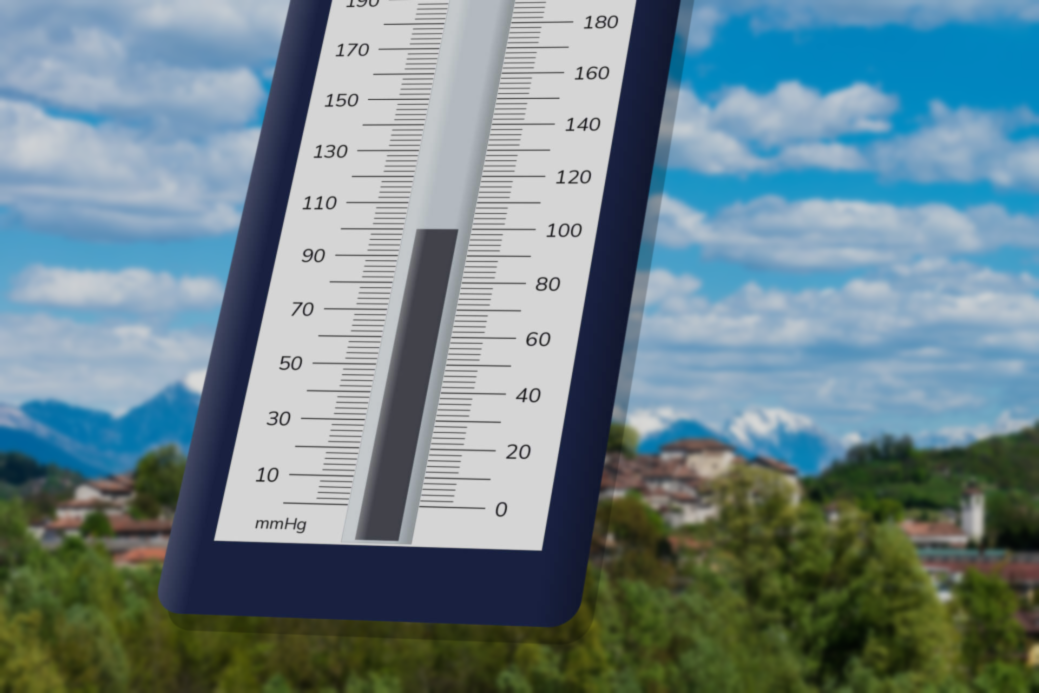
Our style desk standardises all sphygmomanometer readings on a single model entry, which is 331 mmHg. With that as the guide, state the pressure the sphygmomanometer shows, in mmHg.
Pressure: 100 mmHg
